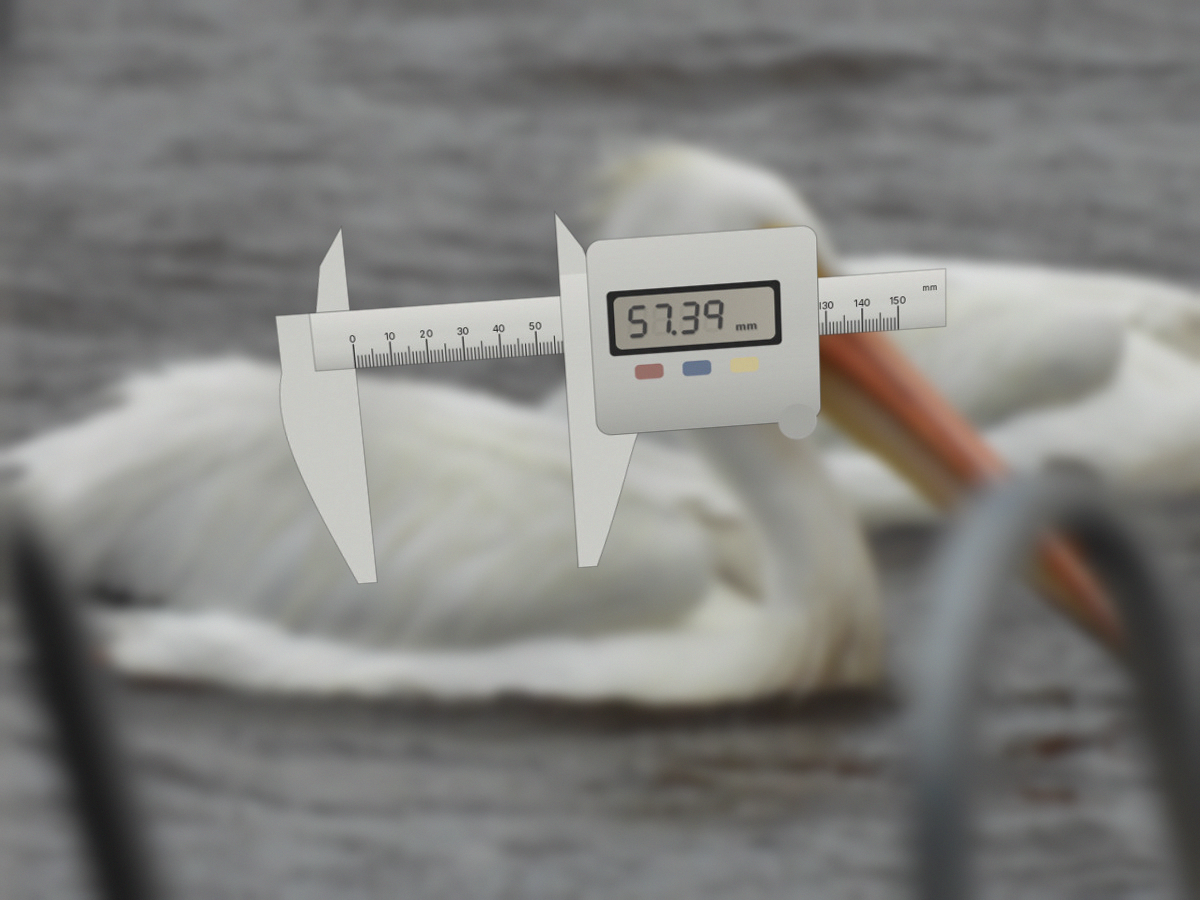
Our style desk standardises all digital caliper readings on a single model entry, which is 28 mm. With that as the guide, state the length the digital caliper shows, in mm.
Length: 57.39 mm
